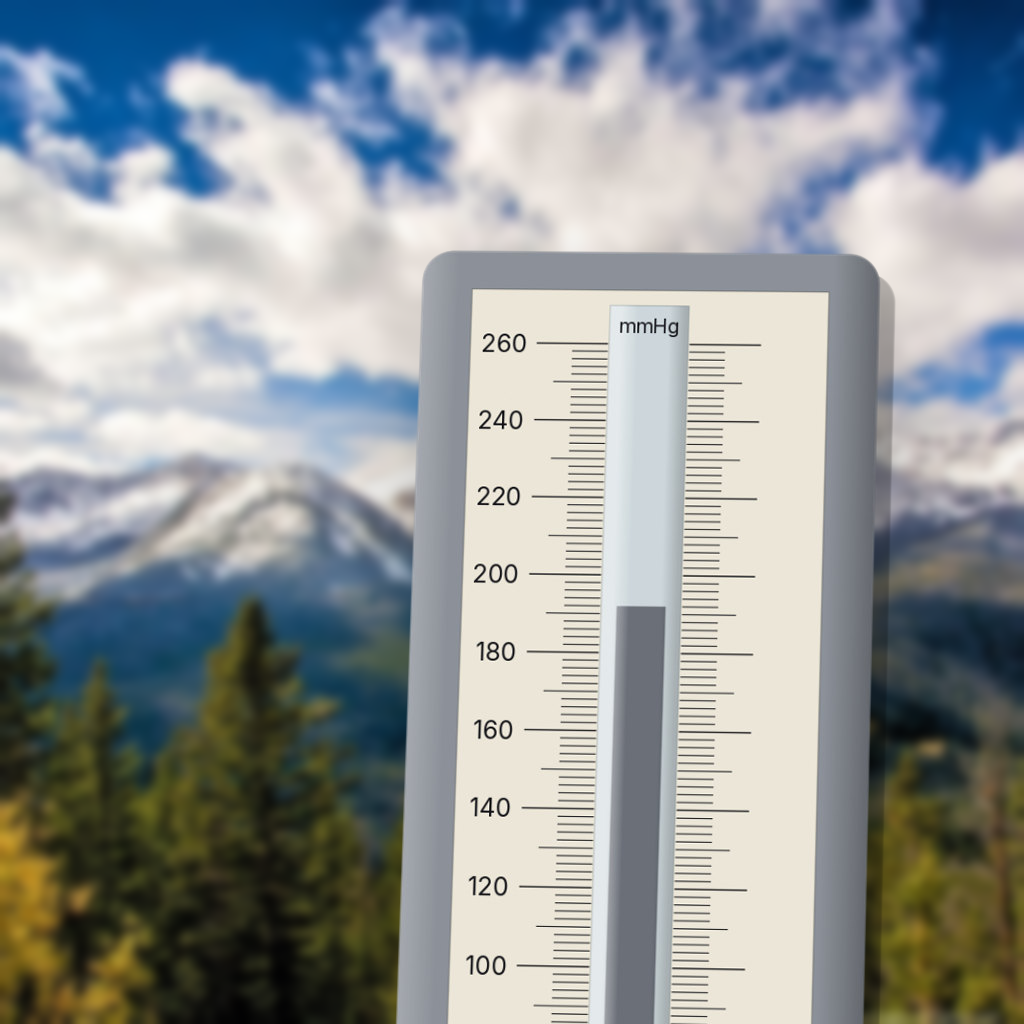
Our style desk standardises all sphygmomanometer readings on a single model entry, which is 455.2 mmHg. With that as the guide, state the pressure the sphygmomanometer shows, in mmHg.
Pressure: 192 mmHg
